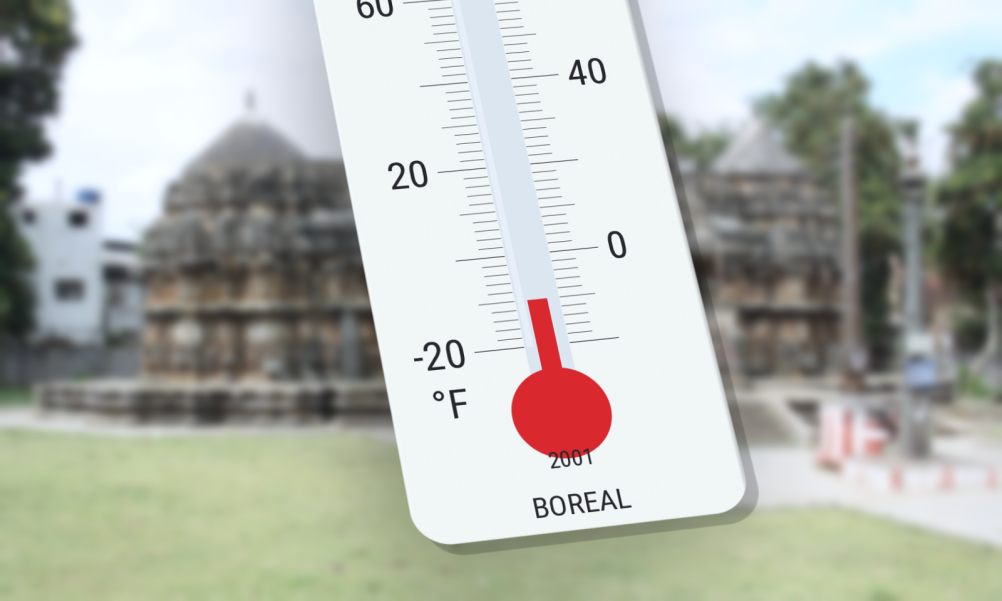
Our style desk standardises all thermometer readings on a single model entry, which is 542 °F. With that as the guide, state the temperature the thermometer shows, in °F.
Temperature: -10 °F
